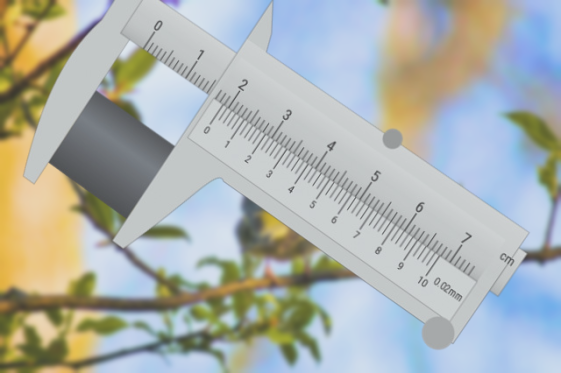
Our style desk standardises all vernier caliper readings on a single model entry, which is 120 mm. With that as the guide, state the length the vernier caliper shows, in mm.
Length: 18.8 mm
